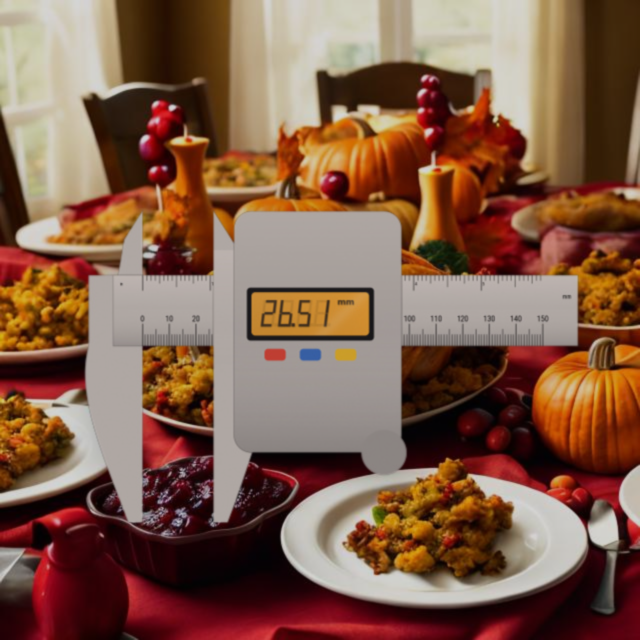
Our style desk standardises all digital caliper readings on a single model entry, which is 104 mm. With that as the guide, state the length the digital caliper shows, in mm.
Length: 26.51 mm
